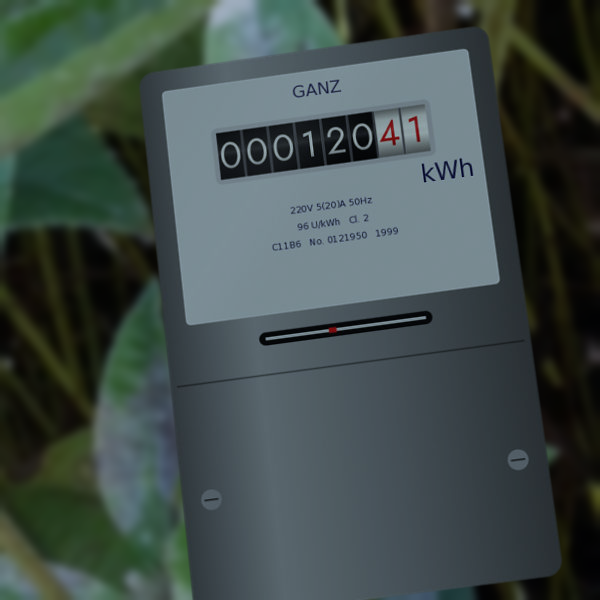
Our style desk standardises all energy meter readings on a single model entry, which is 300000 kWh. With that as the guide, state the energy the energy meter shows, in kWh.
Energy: 120.41 kWh
